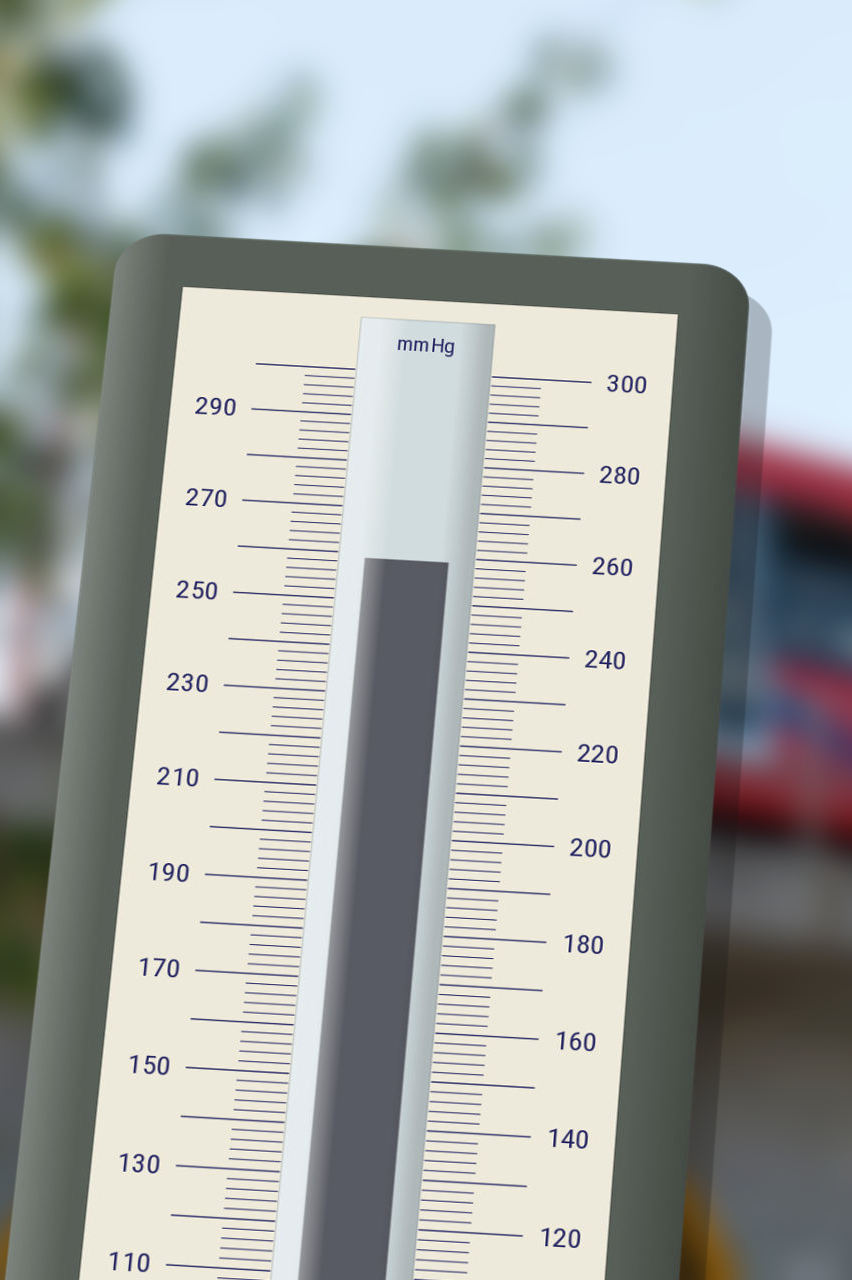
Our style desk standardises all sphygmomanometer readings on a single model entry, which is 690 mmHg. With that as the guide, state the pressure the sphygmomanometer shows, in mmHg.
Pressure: 259 mmHg
